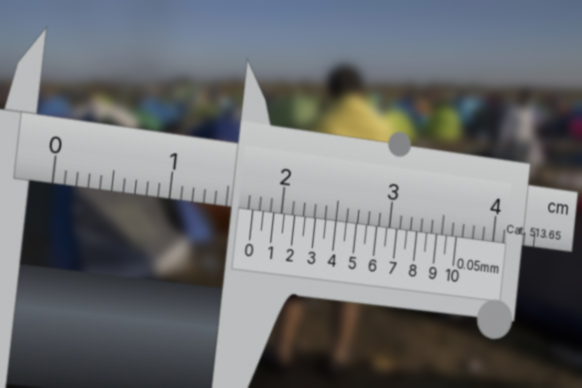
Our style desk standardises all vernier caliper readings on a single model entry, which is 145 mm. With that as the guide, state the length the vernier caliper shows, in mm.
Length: 17.4 mm
